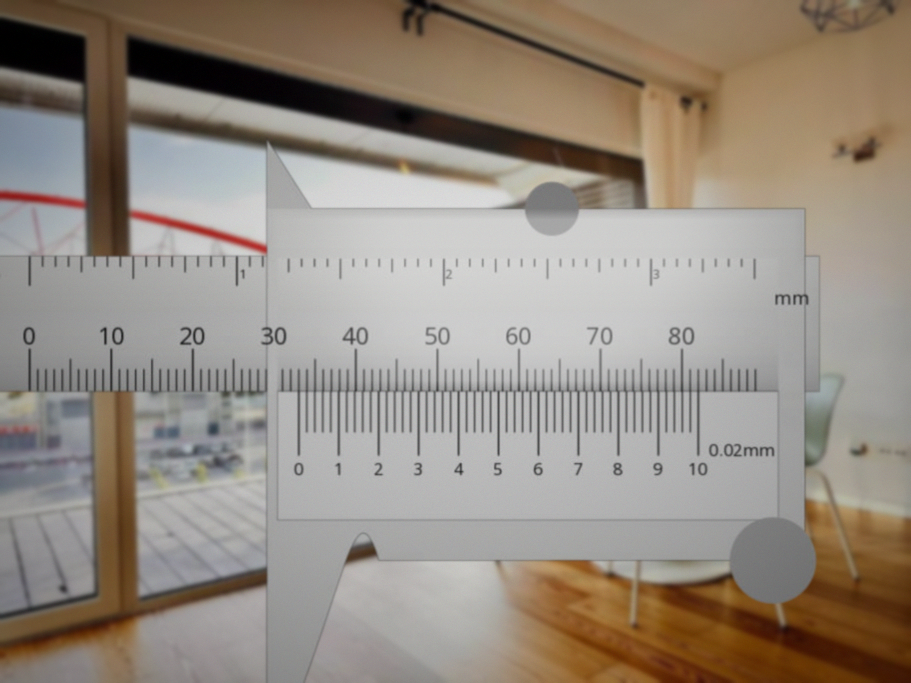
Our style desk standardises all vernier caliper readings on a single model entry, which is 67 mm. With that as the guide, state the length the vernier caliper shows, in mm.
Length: 33.0 mm
